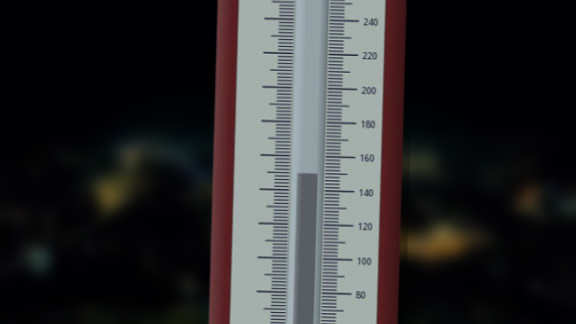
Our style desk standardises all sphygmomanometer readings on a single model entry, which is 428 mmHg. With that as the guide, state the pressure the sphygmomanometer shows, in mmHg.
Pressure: 150 mmHg
